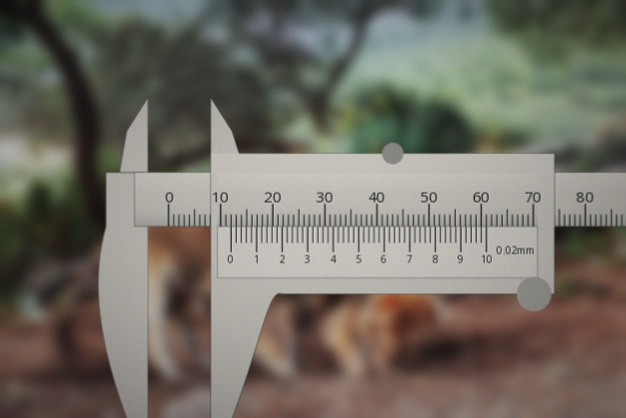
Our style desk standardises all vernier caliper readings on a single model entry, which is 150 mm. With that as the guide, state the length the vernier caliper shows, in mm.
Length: 12.0 mm
